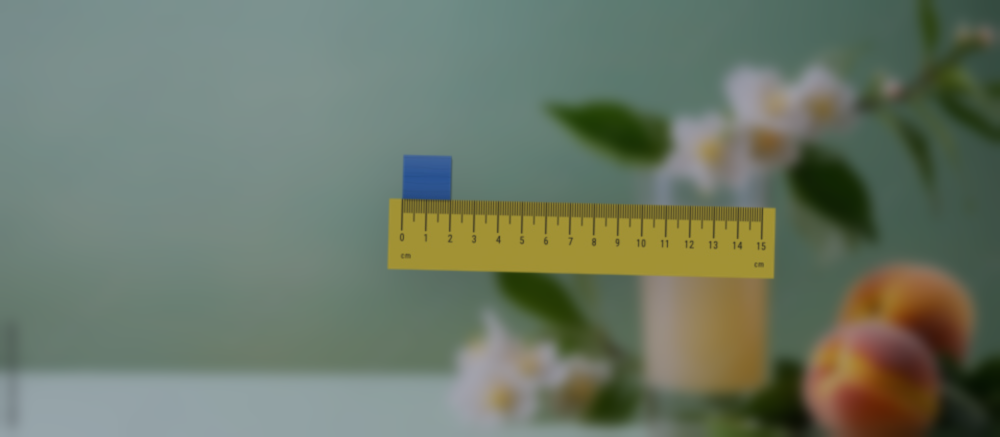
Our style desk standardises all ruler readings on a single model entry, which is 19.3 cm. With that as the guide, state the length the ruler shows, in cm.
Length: 2 cm
